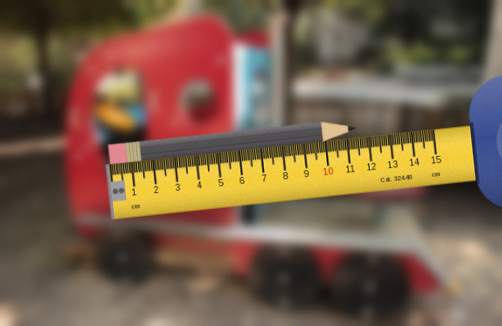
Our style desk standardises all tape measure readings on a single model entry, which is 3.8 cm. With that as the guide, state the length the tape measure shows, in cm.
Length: 11.5 cm
